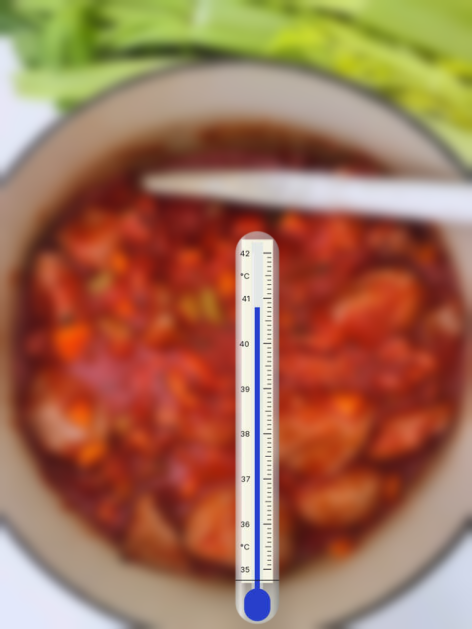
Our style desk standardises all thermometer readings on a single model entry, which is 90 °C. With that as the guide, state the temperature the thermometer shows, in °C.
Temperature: 40.8 °C
